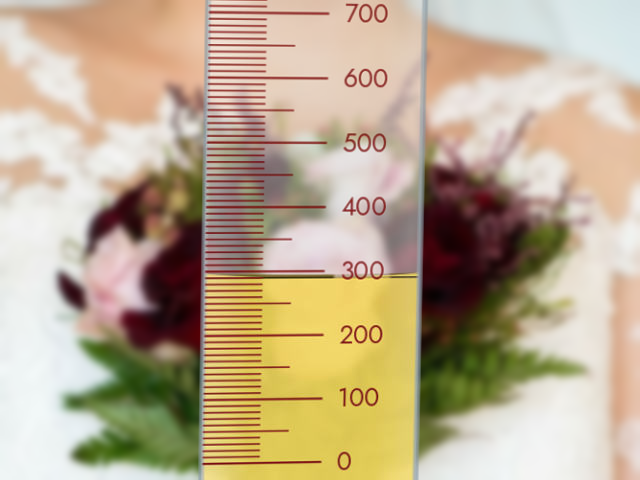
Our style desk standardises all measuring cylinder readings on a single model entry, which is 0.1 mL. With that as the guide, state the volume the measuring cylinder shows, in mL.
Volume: 290 mL
